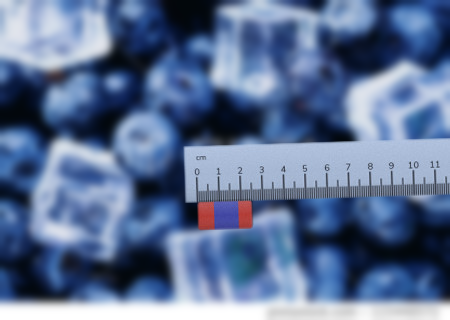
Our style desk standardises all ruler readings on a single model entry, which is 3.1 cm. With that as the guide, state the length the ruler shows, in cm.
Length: 2.5 cm
